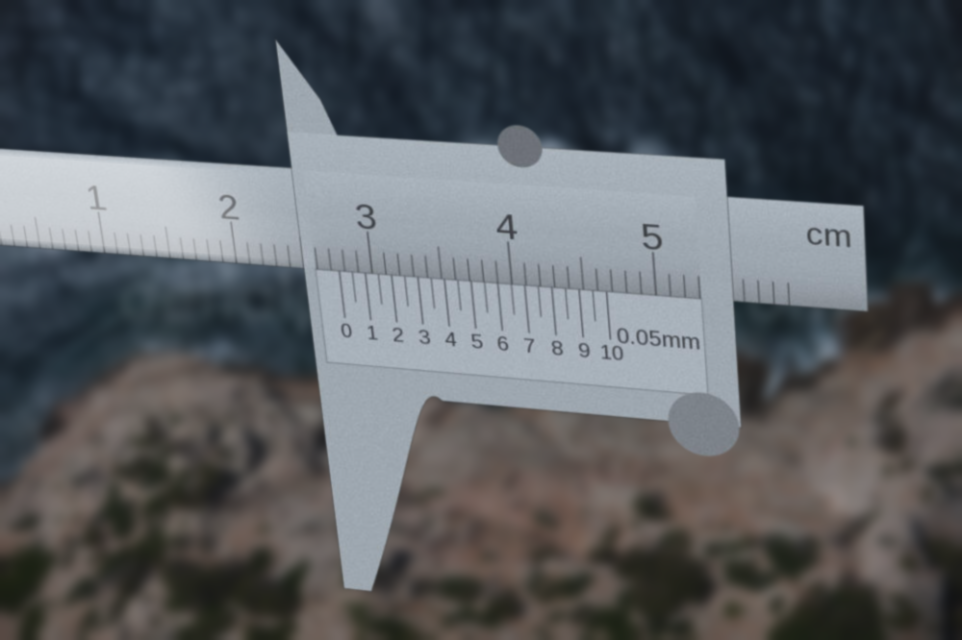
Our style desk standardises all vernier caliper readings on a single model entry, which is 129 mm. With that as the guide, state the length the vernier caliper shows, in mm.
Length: 27.6 mm
